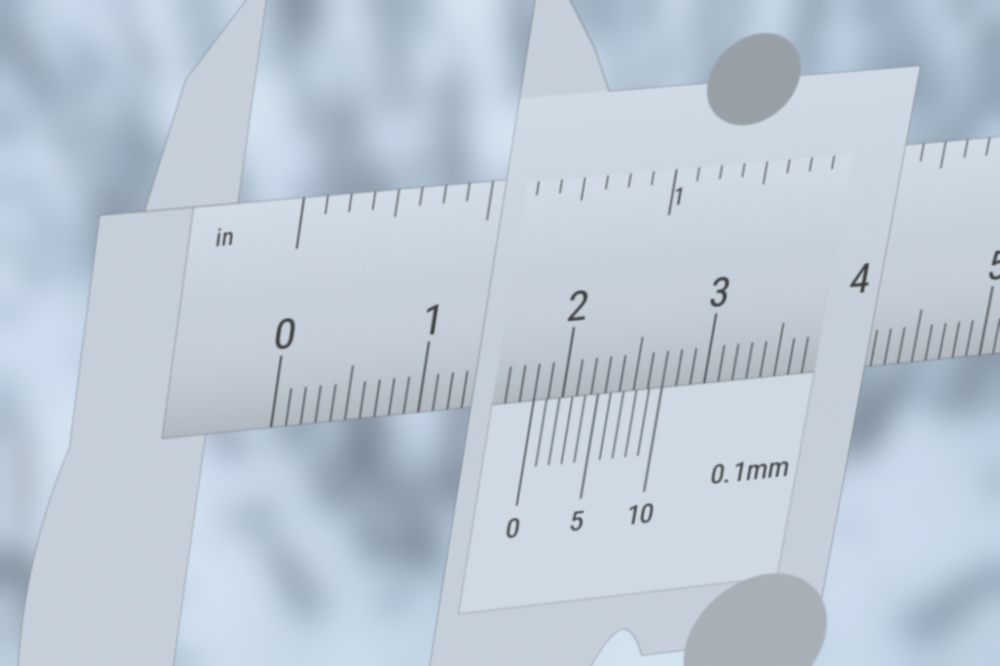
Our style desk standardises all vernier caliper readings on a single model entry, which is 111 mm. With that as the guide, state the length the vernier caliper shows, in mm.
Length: 18.0 mm
